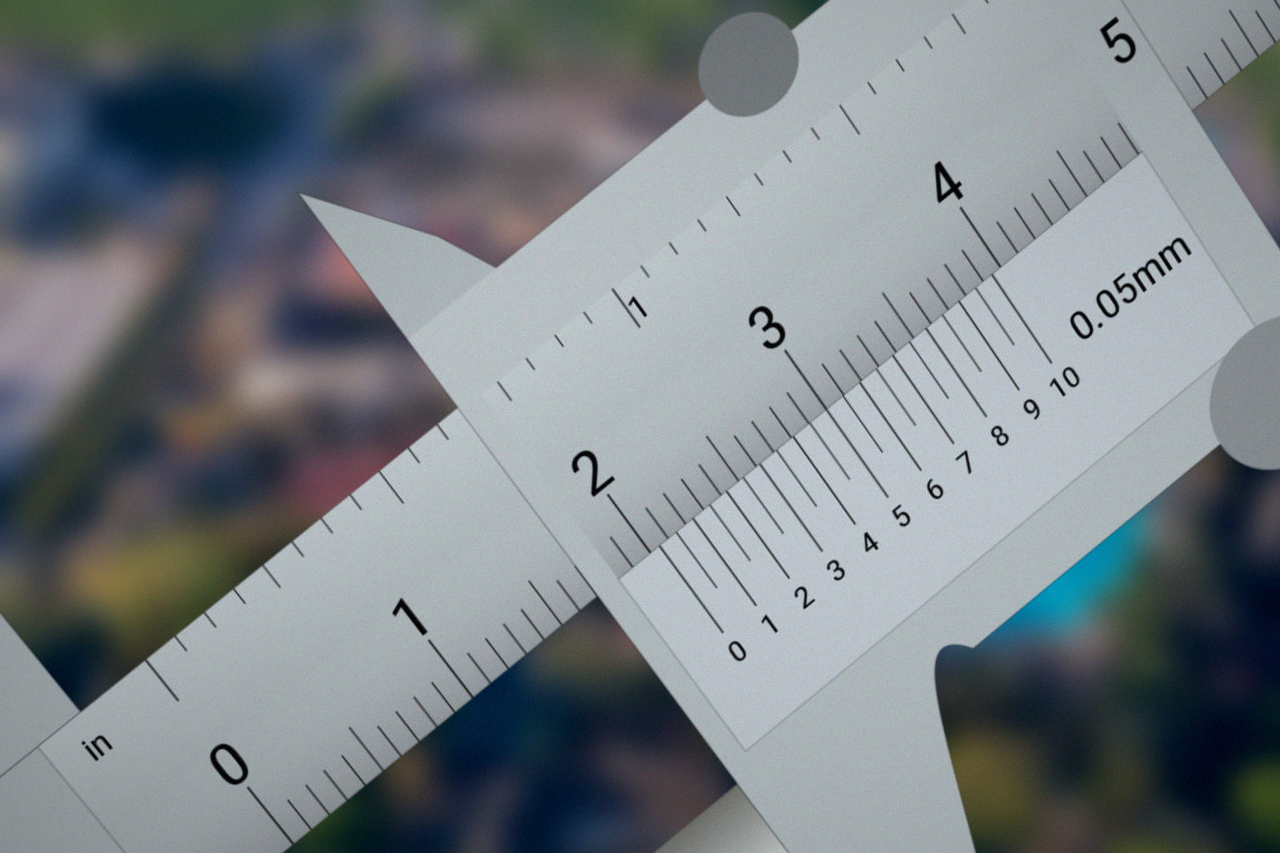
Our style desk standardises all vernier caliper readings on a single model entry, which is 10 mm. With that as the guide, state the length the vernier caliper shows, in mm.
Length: 20.5 mm
